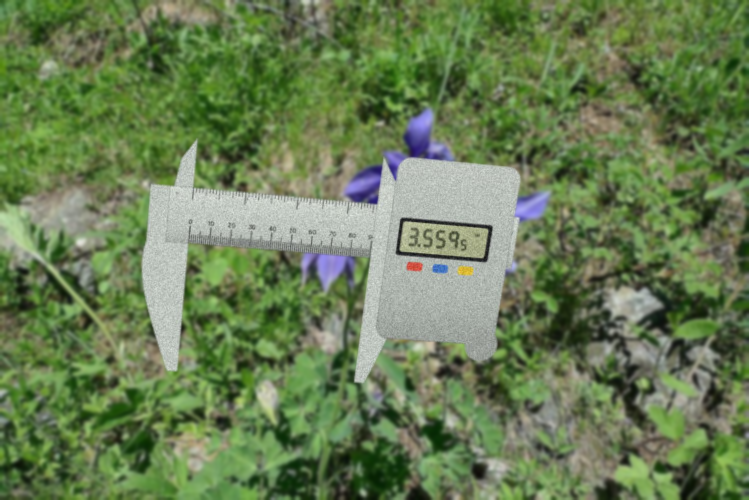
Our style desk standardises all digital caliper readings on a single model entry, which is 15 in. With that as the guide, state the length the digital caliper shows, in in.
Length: 3.5595 in
